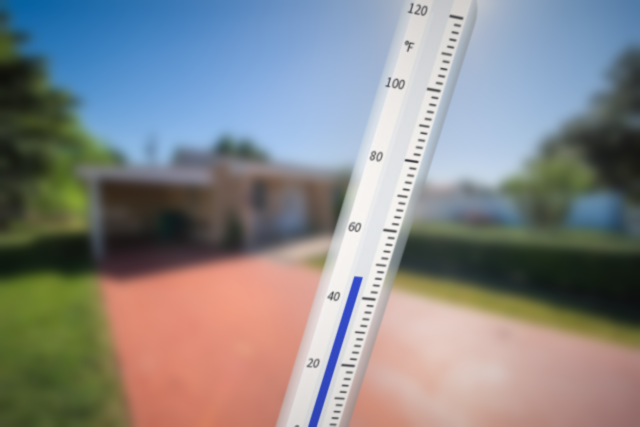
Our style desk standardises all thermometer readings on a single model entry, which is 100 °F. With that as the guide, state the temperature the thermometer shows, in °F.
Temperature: 46 °F
